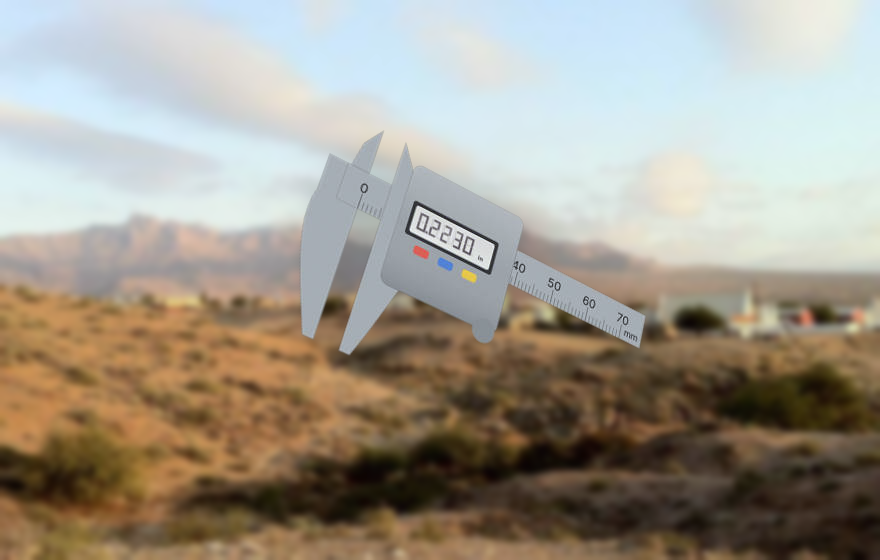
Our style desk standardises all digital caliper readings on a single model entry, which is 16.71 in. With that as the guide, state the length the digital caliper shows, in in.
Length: 0.2230 in
